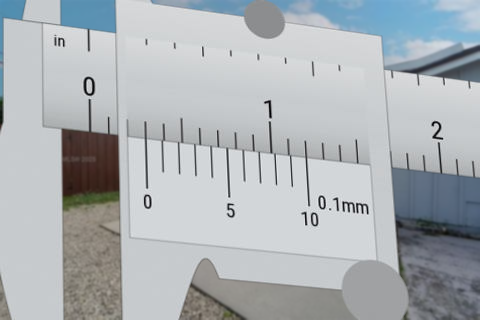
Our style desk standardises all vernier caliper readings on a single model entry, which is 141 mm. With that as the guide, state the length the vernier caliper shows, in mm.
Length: 3.0 mm
